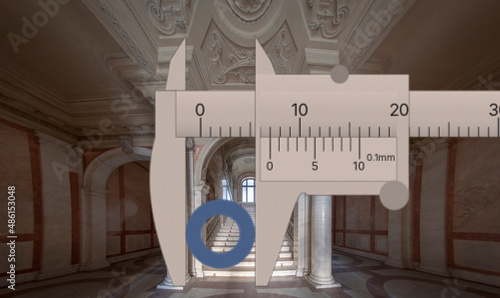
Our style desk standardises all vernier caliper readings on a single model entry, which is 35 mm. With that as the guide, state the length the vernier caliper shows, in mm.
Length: 7.0 mm
